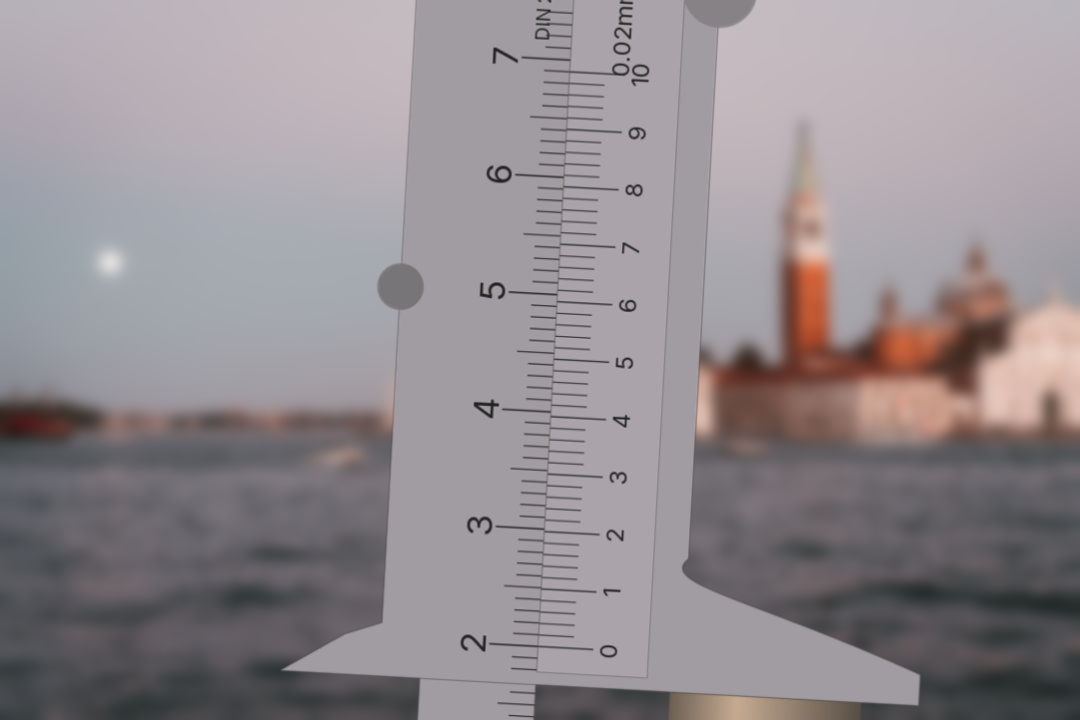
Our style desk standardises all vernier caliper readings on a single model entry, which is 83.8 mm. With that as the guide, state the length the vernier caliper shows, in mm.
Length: 20.0 mm
